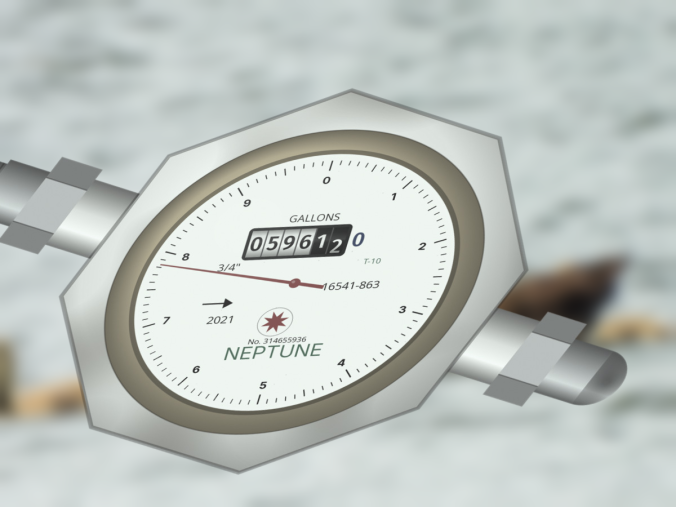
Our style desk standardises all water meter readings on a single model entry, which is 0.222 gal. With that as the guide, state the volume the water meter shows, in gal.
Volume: 596117.8 gal
